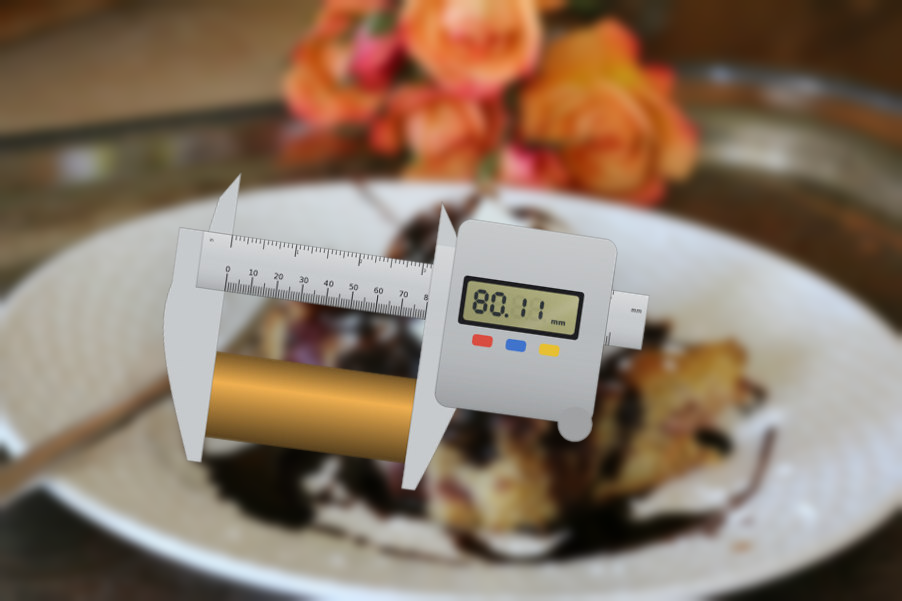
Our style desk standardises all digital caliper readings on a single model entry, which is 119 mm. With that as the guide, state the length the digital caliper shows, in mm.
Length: 80.11 mm
